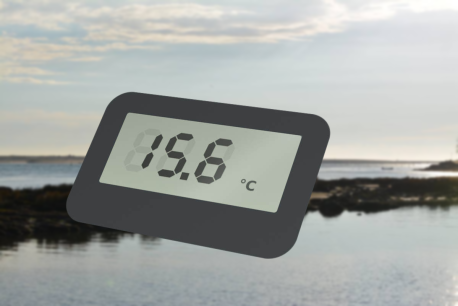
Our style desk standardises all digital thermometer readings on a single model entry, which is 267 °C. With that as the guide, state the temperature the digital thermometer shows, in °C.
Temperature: 15.6 °C
